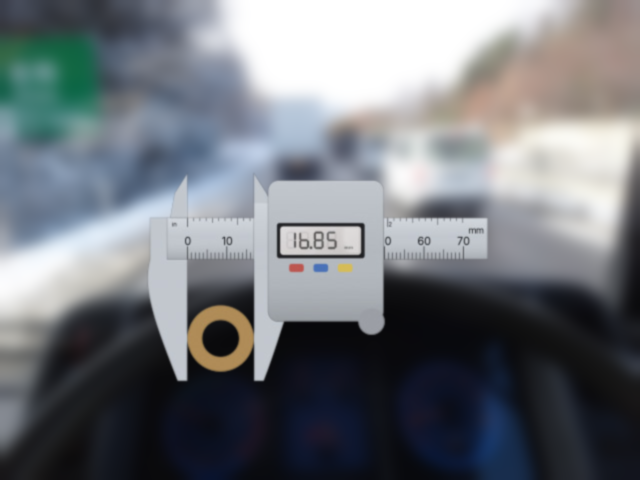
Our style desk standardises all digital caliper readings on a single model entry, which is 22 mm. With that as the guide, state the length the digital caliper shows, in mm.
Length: 16.85 mm
